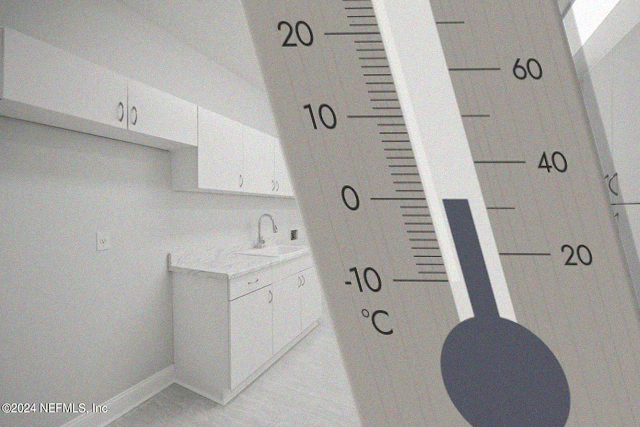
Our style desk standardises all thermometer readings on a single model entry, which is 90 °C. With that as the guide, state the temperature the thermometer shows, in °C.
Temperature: 0 °C
